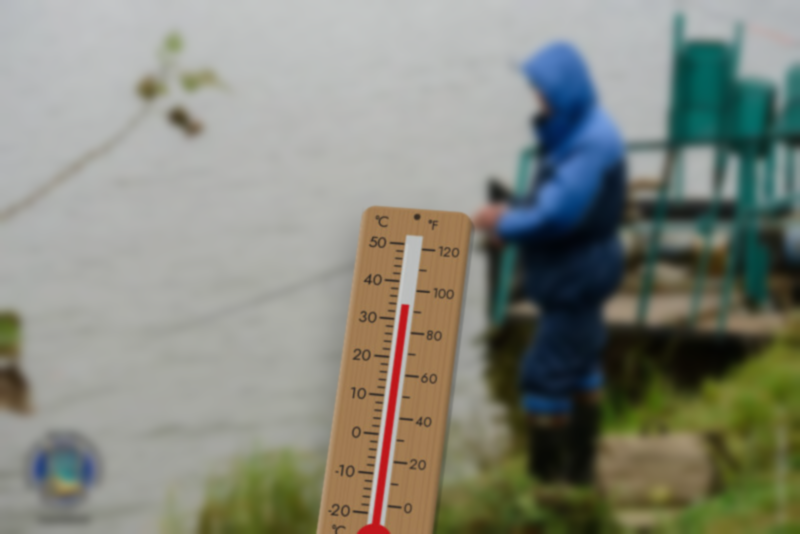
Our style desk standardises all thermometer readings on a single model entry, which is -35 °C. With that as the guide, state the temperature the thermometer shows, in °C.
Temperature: 34 °C
